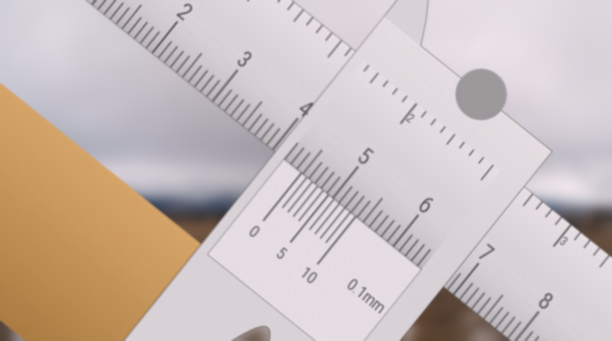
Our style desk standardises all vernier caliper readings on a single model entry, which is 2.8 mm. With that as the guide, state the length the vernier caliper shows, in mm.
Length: 44.8 mm
